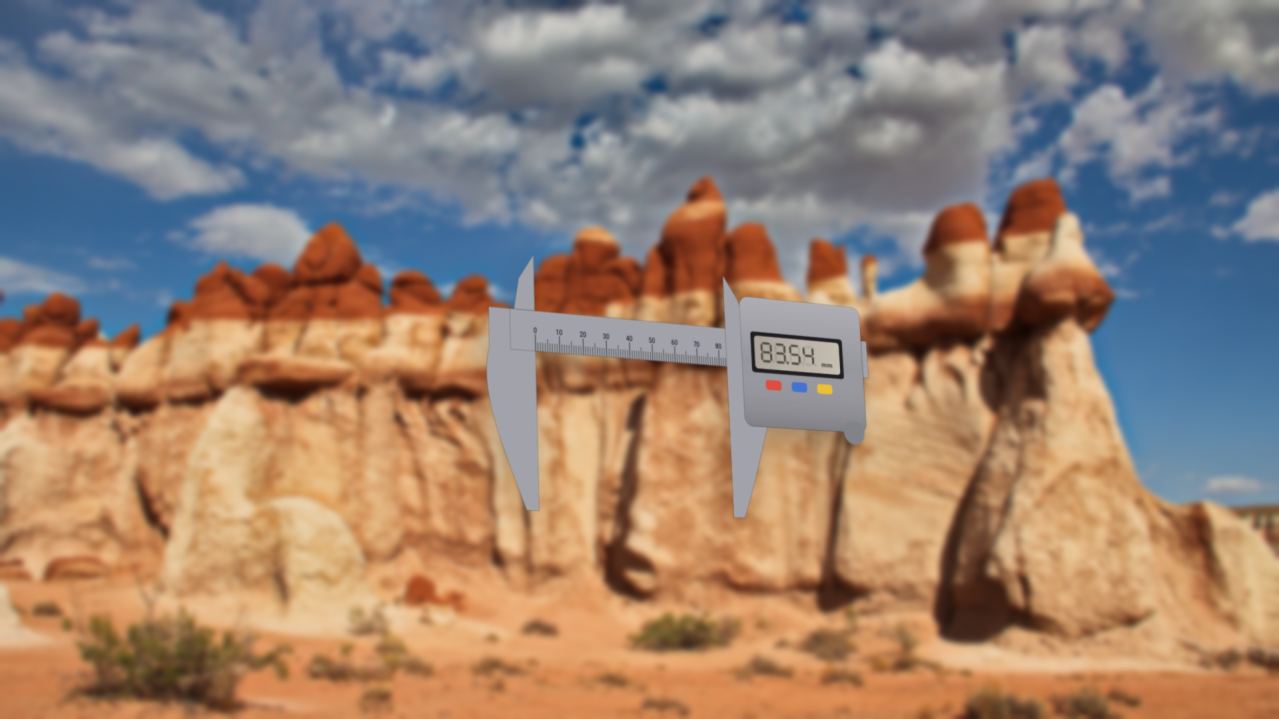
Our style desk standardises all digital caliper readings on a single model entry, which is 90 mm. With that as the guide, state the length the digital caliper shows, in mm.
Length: 83.54 mm
